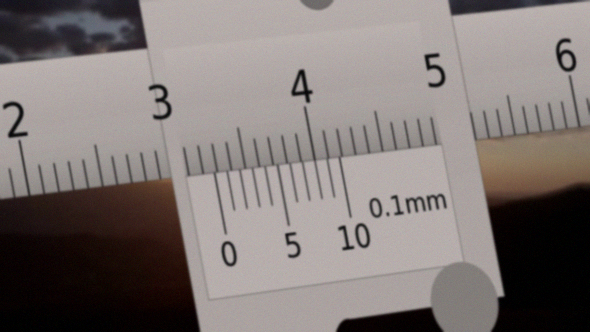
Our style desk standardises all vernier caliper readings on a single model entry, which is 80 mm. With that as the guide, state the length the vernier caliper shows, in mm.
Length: 32.8 mm
